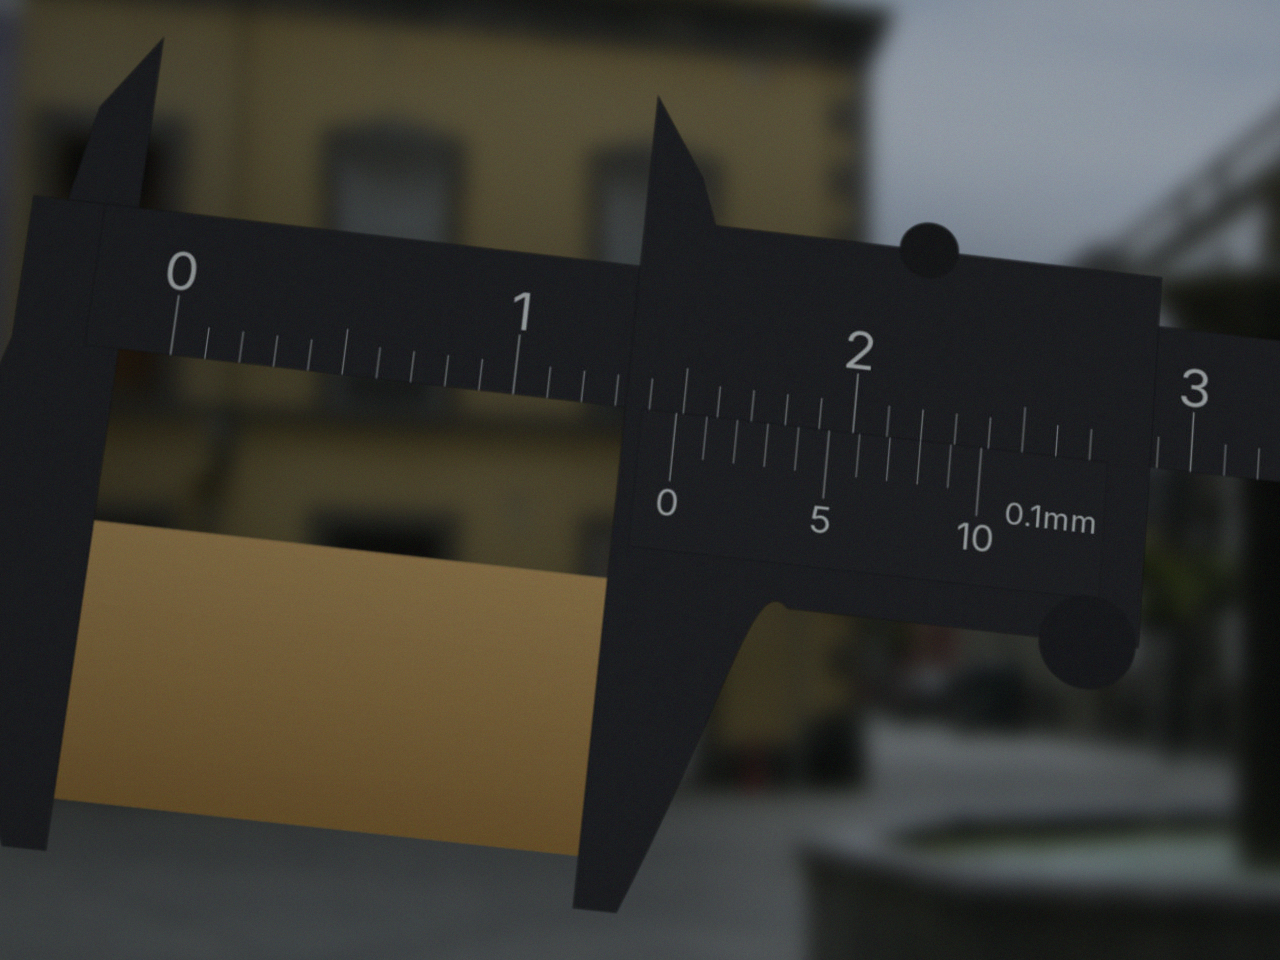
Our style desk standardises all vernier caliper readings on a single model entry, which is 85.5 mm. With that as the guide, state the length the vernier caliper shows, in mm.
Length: 14.8 mm
